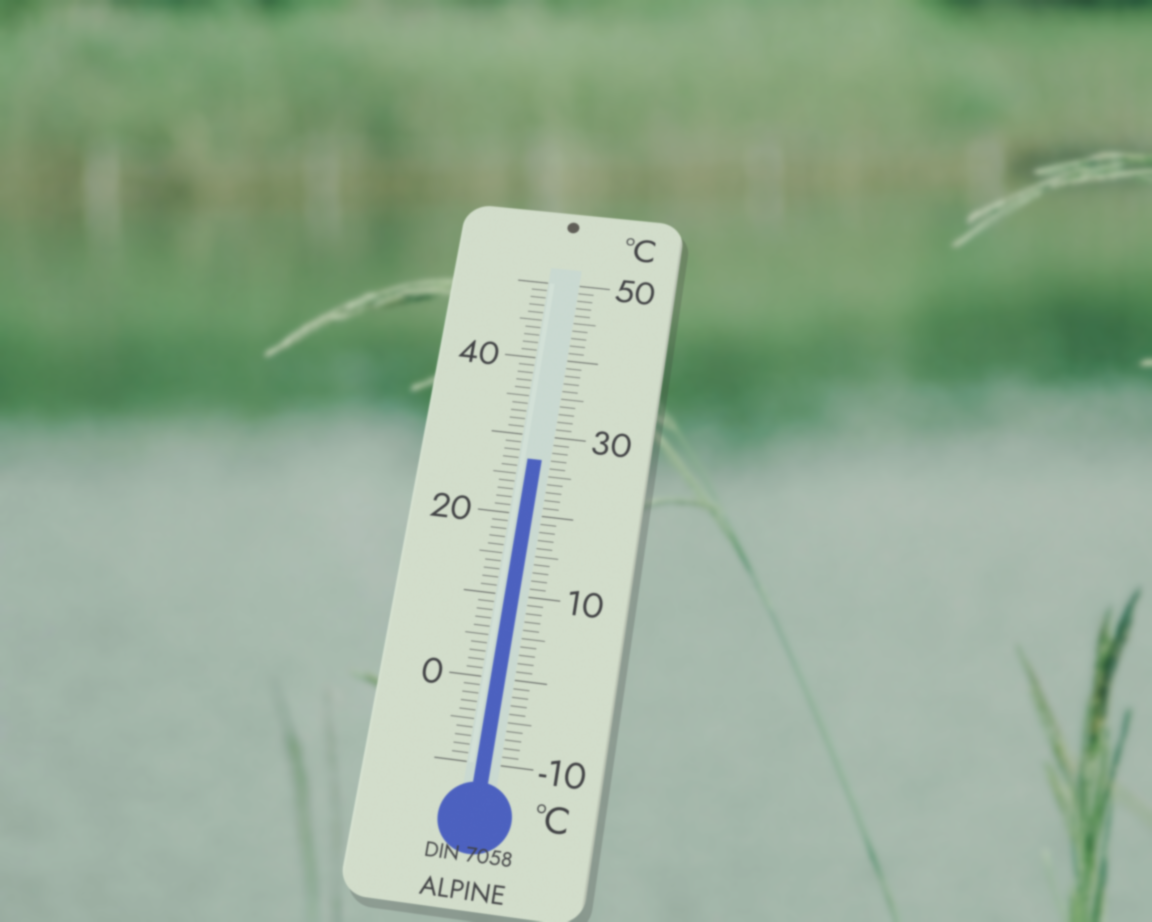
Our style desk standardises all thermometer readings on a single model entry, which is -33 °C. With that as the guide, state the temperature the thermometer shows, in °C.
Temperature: 27 °C
